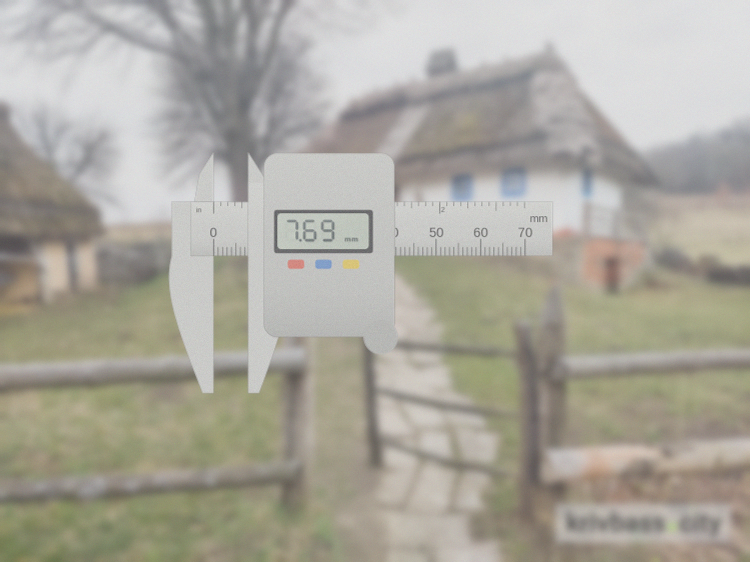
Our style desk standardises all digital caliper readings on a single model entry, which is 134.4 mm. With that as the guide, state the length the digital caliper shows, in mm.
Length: 7.69 mm
